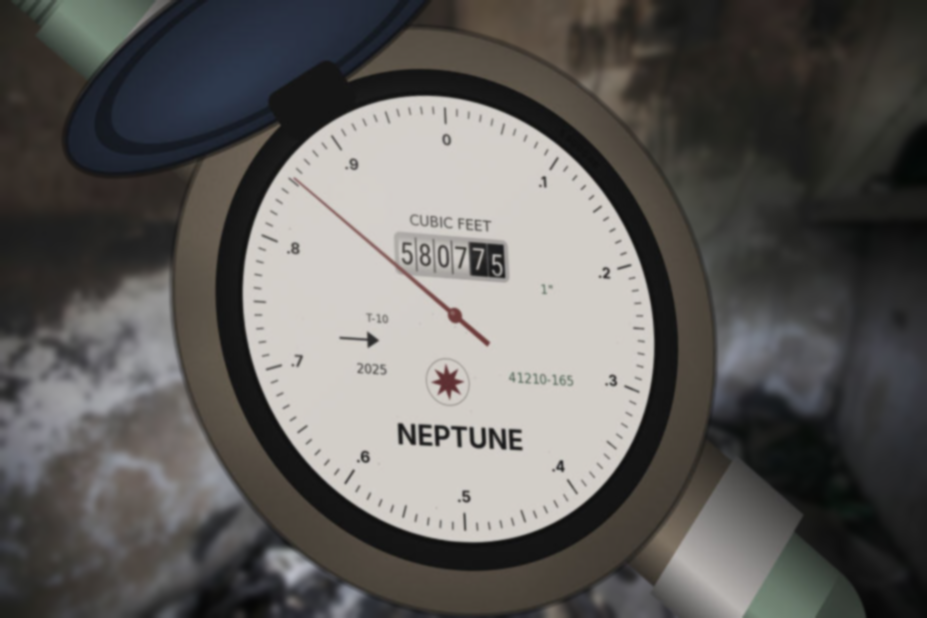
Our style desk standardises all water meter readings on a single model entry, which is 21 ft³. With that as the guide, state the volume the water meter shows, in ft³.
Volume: 580774.85 ft³
